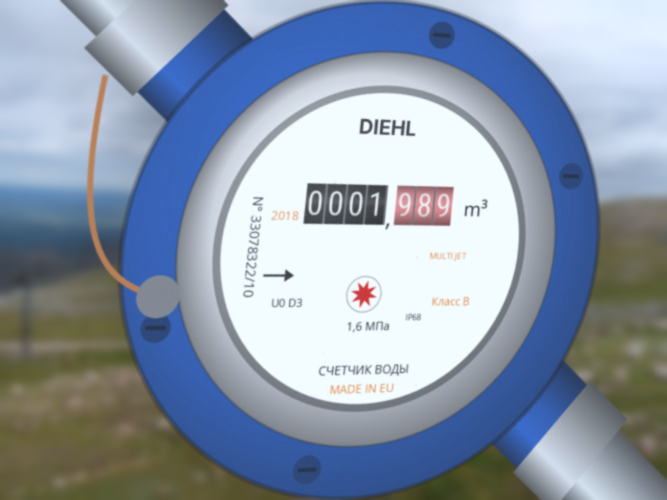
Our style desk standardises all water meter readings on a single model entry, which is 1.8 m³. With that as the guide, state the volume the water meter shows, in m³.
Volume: 1.989 m³
